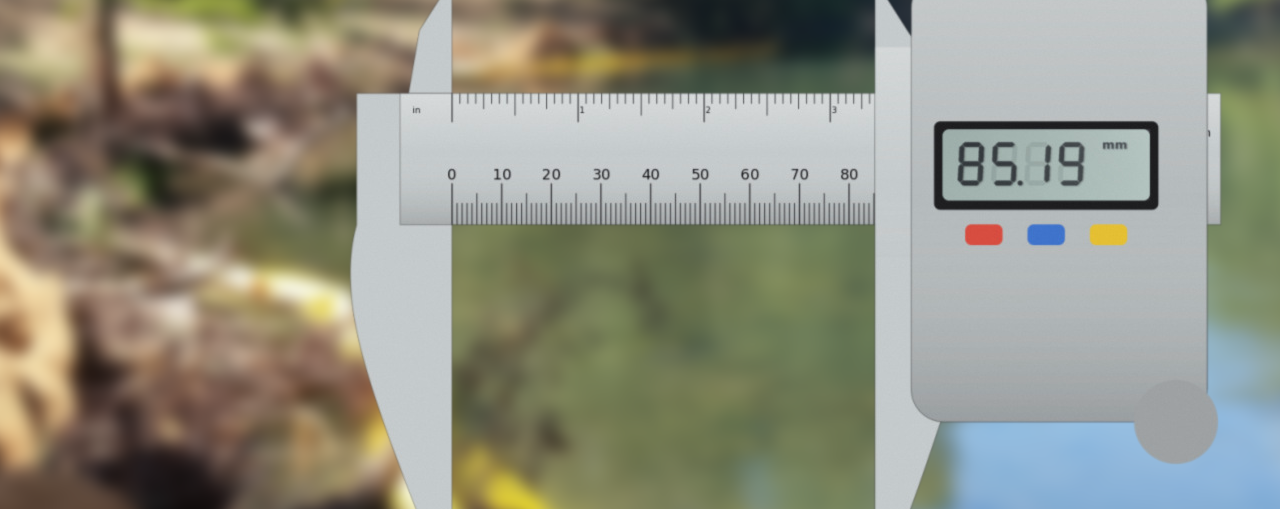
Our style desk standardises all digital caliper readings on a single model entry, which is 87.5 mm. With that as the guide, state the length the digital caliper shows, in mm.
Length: 85.19 mm
